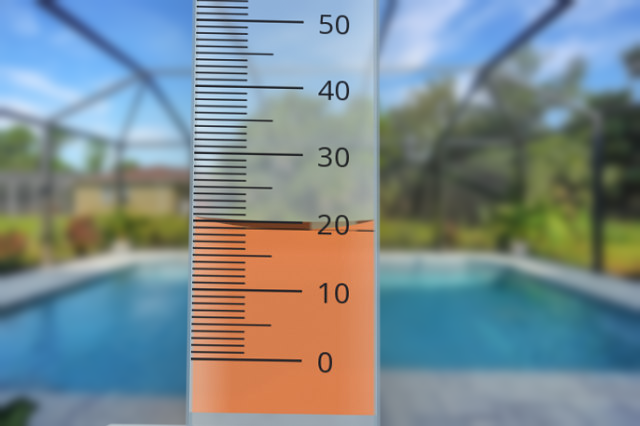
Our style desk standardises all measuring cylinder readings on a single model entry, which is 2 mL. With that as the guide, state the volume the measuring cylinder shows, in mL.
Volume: 19 mL
